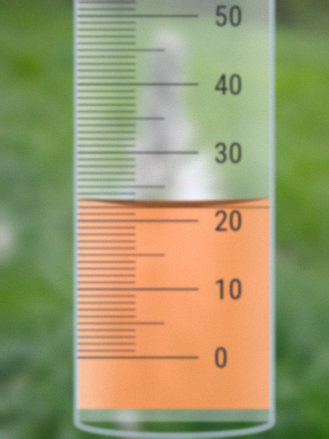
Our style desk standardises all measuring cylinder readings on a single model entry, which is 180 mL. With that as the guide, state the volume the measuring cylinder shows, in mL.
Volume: 22 mL
